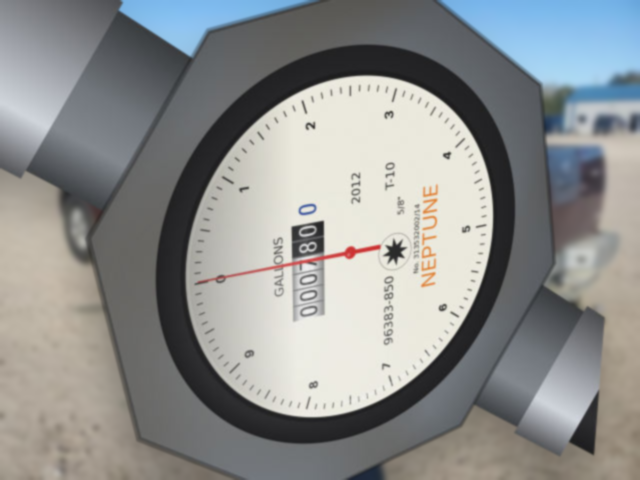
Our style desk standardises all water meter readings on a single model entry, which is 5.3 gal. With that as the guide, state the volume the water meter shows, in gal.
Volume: 7800.0 gal
